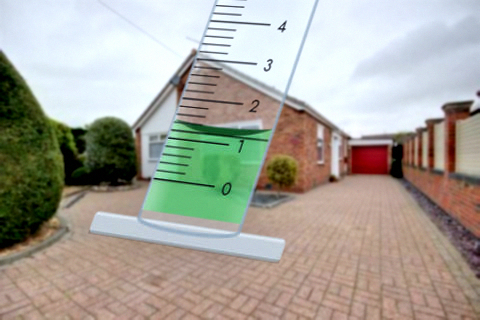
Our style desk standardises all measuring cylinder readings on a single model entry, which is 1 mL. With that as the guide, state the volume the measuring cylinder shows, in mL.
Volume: 1.2 mL
